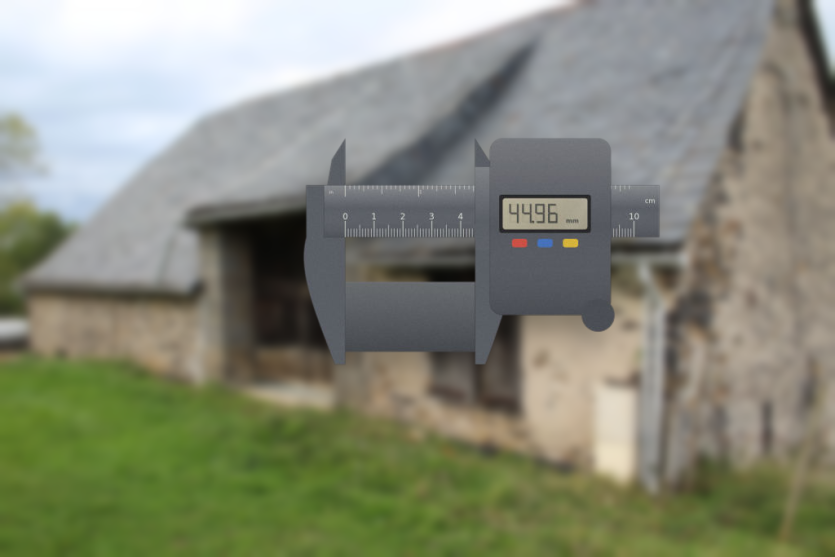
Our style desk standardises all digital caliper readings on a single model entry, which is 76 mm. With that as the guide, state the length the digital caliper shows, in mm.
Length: 44.96 mm
